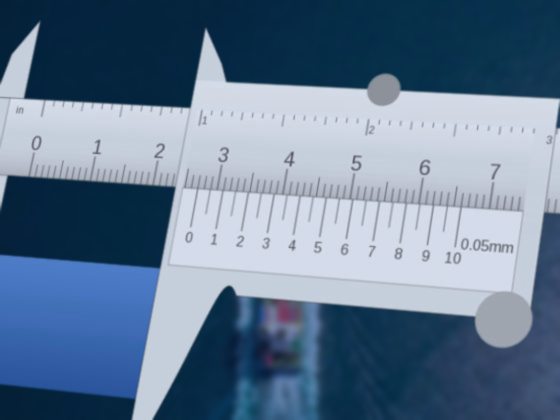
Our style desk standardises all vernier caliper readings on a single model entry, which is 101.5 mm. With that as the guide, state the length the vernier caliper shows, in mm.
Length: 27.0 mm
